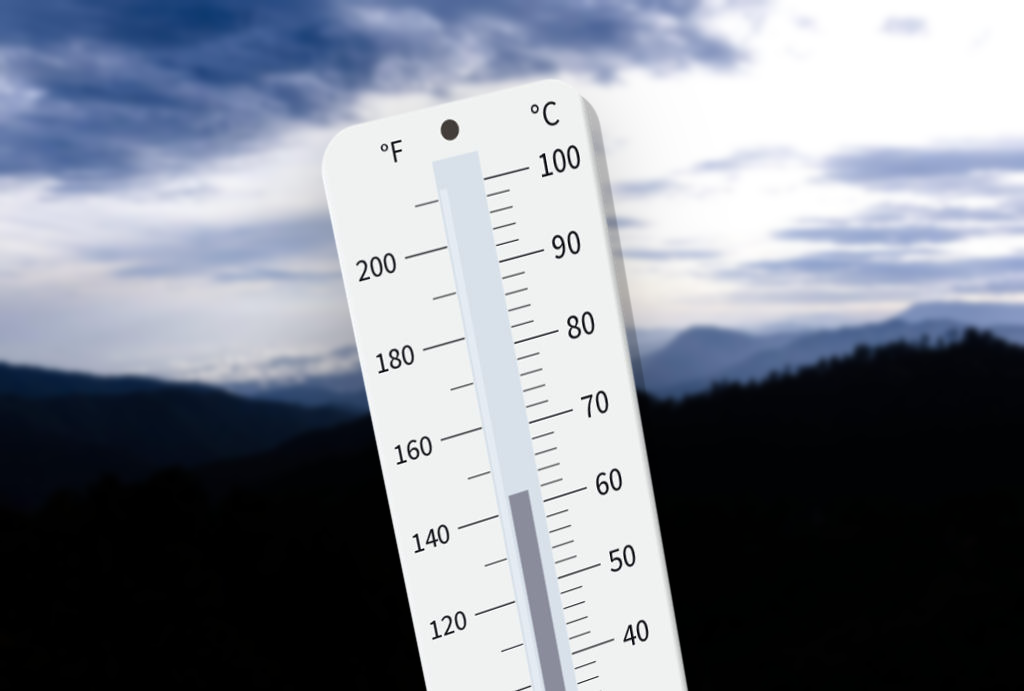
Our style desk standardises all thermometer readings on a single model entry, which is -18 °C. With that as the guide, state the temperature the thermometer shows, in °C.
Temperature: 62 °C
